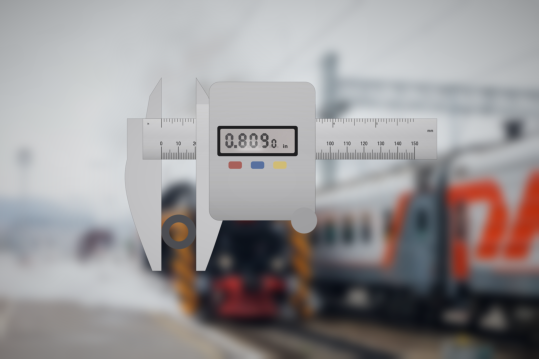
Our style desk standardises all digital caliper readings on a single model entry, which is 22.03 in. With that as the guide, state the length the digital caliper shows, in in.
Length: 0.8090 in
